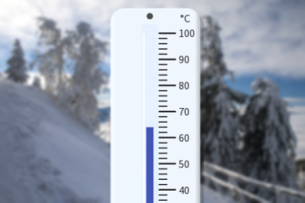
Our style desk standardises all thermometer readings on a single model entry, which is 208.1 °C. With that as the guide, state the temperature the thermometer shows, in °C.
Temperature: 64 °C
